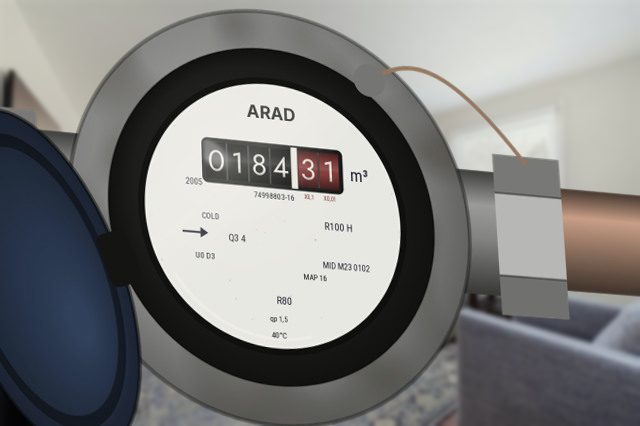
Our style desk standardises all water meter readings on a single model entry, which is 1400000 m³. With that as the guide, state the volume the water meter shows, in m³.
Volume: 184.31 m³
